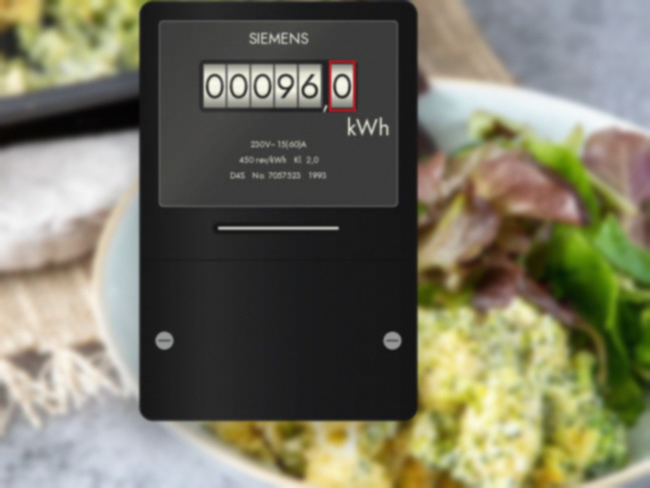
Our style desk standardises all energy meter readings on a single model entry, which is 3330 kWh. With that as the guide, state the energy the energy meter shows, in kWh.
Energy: 96.0 kWh
